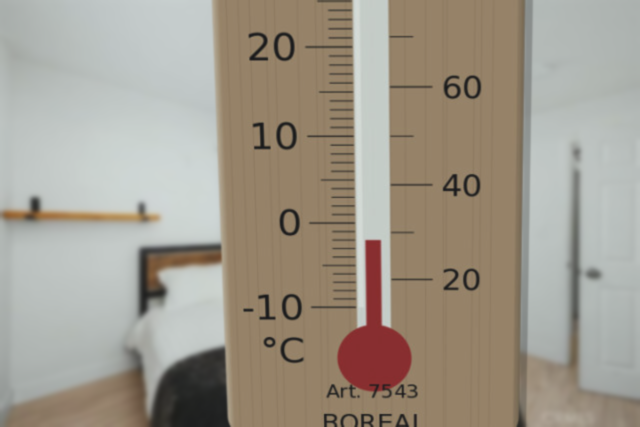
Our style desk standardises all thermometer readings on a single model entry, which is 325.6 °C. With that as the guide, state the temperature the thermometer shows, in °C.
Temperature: -2 °C
